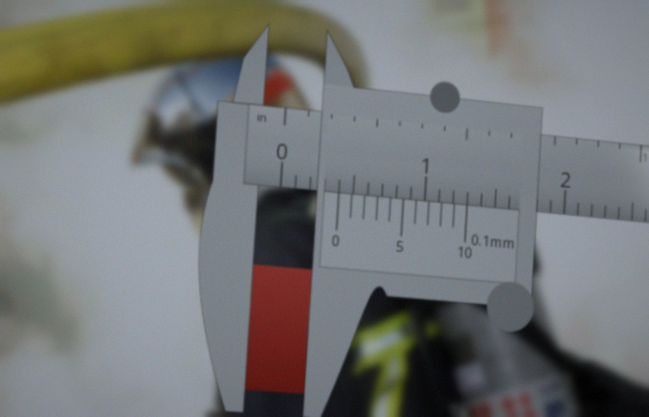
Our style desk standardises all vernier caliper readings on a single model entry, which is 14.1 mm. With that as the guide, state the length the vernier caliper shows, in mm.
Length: 4.0 mm
